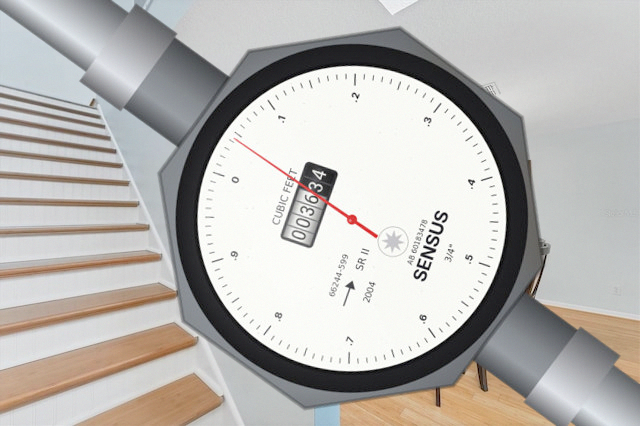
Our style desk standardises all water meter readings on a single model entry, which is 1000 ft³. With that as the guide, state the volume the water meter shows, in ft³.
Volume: 3634.04 ft³
